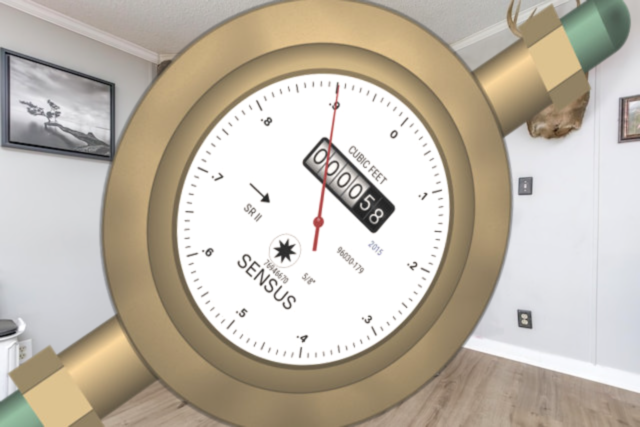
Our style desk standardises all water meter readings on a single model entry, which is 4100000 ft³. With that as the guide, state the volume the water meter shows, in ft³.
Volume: 57.90 ft³
